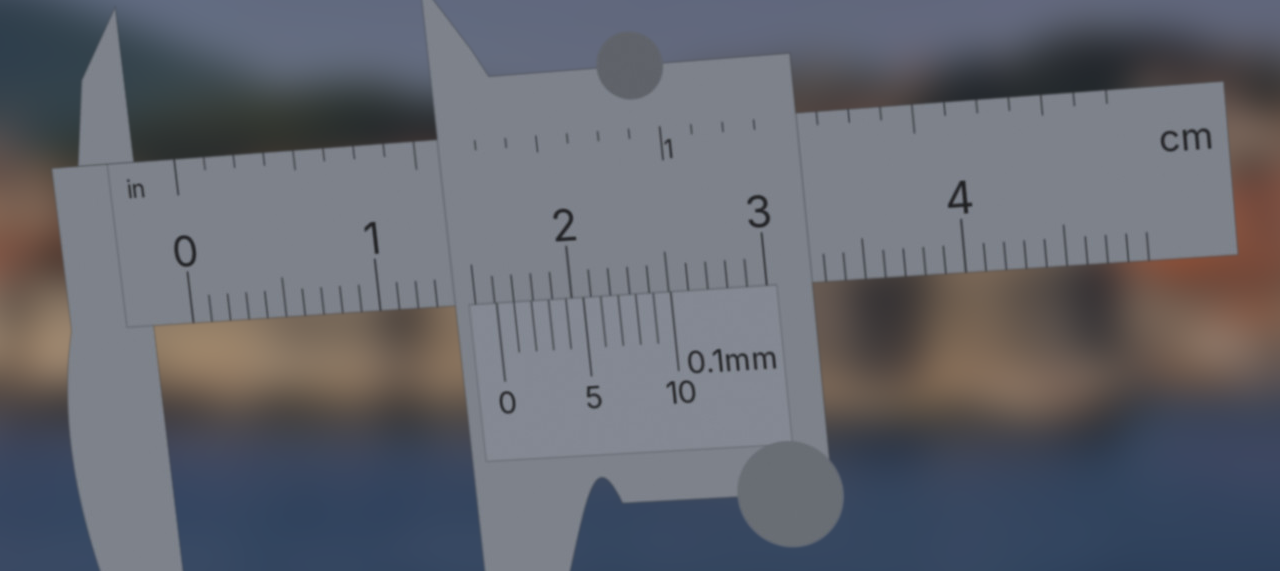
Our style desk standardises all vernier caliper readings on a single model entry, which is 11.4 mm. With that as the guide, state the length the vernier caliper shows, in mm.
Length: 16.1 mm
